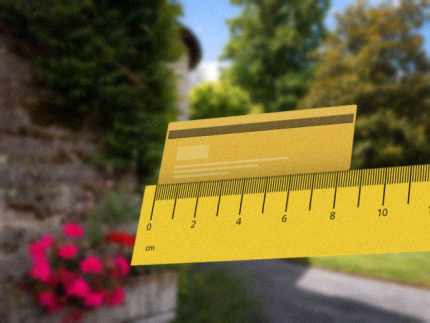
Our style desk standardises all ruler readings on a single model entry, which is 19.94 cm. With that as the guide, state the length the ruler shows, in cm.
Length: 8.5 cm
